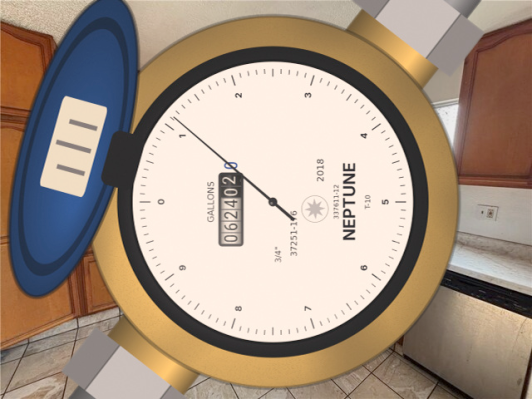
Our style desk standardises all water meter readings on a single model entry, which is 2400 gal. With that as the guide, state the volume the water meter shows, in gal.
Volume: 624021.1 gal
